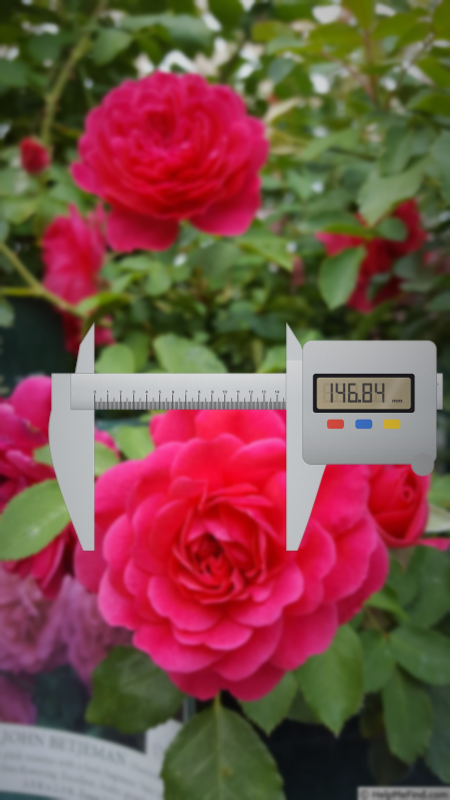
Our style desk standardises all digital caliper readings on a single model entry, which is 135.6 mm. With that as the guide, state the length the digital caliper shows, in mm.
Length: 146.84 mm
